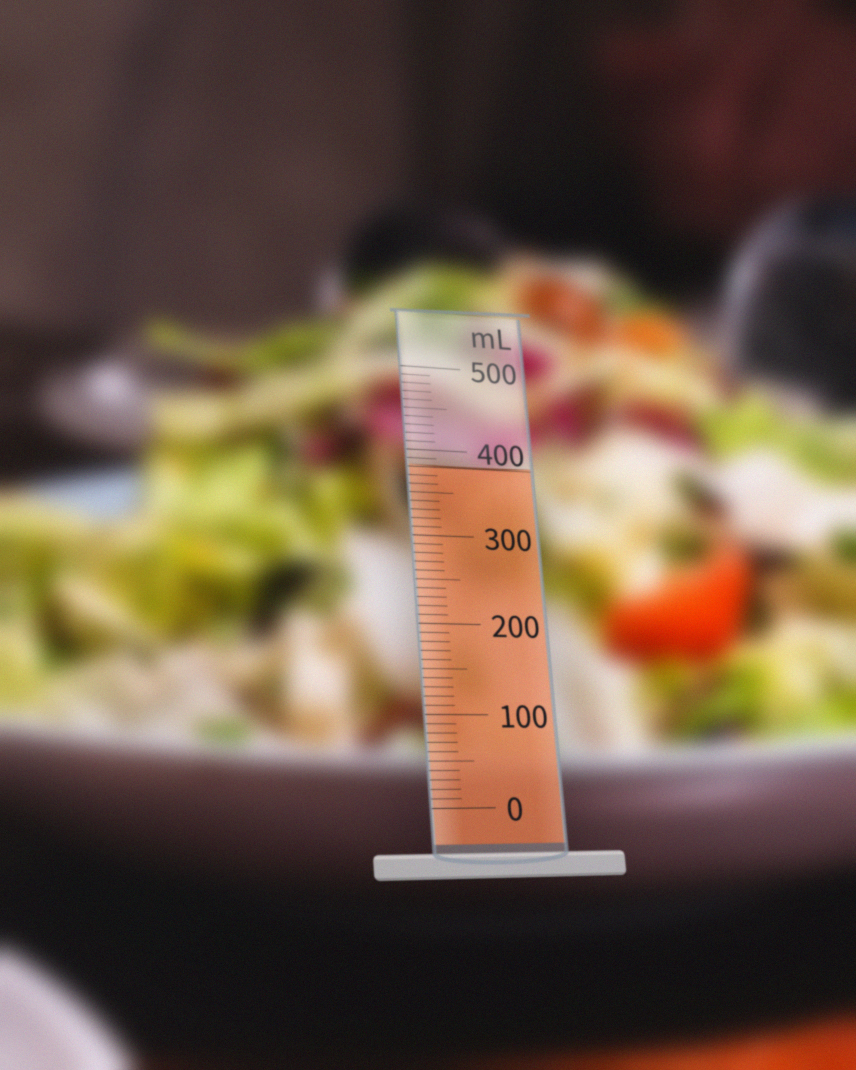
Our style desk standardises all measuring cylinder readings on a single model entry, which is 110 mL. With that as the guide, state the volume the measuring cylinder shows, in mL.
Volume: 380 mL
